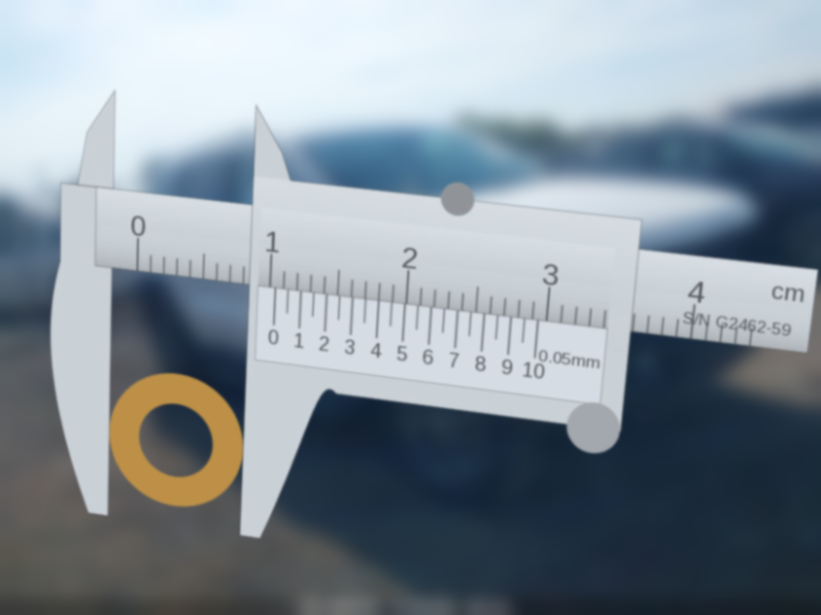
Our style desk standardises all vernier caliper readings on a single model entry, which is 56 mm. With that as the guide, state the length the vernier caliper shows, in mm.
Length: 10.4 mm
